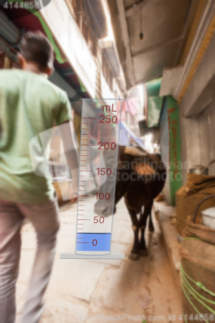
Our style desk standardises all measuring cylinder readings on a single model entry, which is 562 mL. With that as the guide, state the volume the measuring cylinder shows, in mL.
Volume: 20 mL
